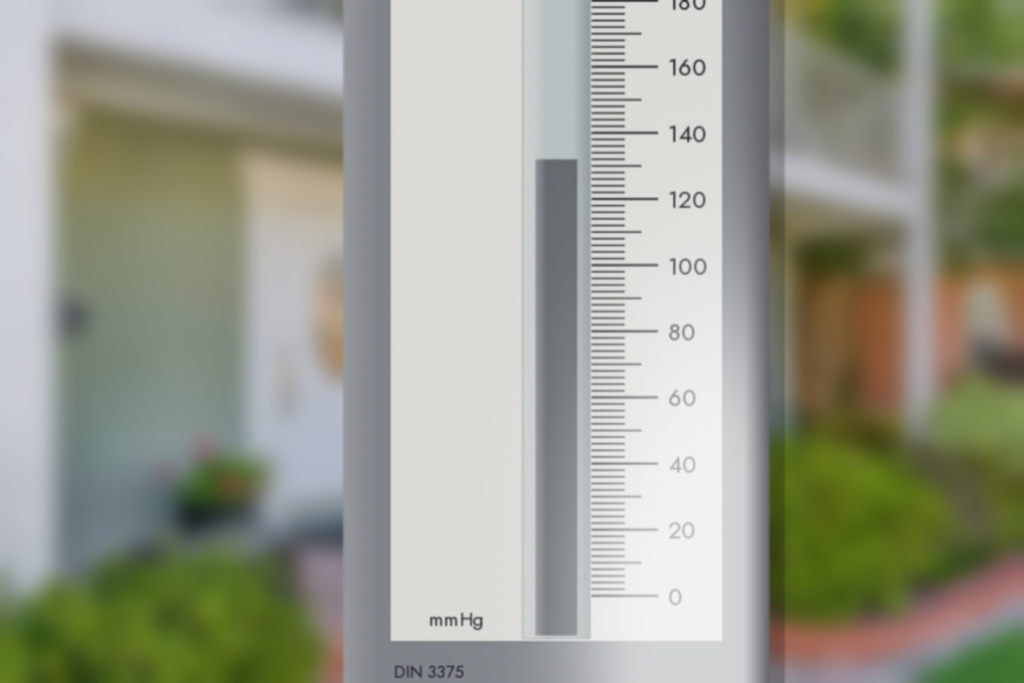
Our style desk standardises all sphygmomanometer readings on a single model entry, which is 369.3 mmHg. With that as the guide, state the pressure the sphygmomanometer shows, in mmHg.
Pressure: 132 mmHg
